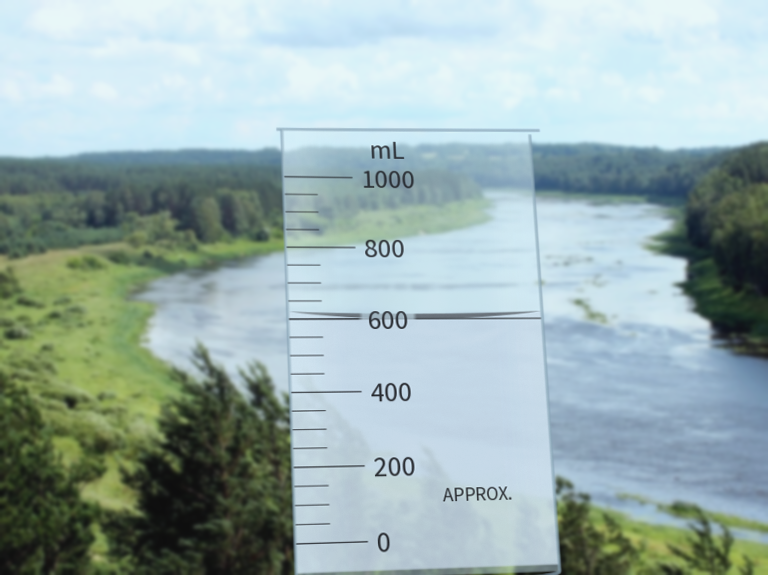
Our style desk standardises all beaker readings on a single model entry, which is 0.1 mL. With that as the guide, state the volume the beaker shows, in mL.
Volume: 600 mL
